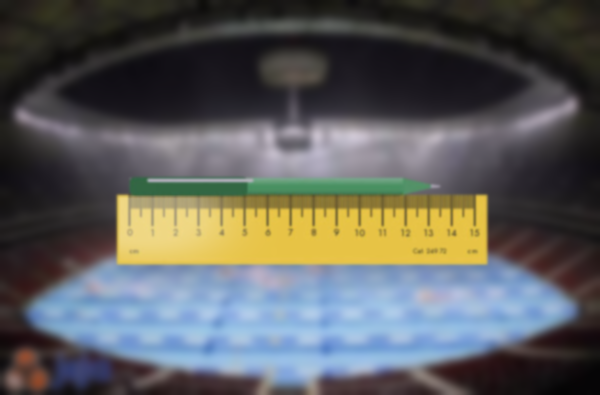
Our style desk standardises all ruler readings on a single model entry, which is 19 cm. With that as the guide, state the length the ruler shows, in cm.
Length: 13.5 cm
